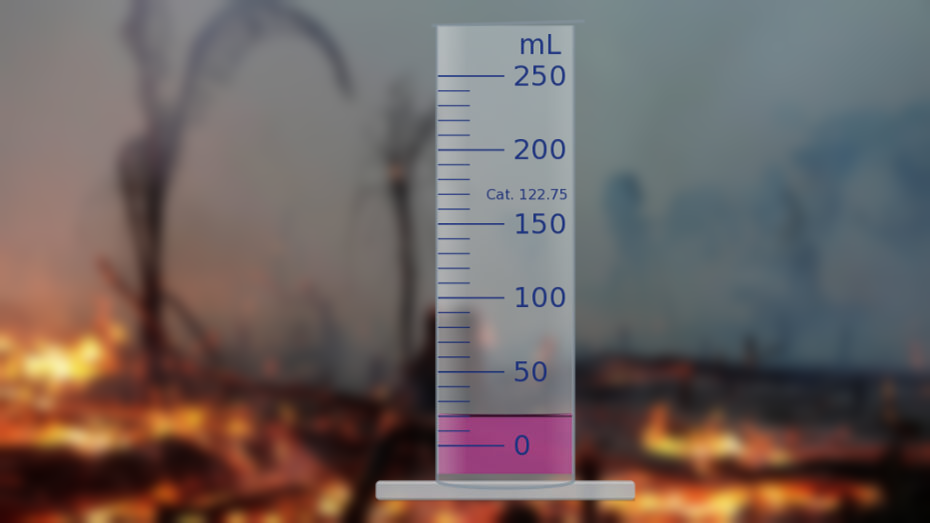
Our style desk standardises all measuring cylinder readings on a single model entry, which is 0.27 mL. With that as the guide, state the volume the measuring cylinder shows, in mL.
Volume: 20 mL
